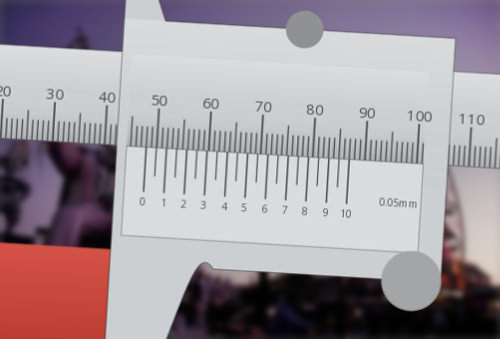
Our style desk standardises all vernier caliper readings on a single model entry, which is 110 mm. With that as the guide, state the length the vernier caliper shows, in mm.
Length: 48.0 mm
